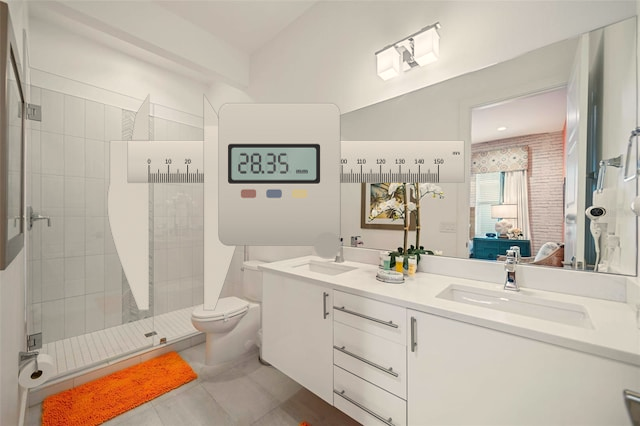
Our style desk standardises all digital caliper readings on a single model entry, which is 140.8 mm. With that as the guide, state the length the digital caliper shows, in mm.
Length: 28.35 mm
